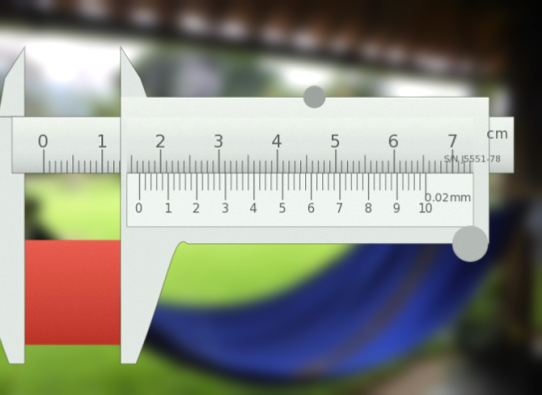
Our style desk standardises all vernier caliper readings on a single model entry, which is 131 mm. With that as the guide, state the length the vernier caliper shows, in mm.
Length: 16.4 mm
